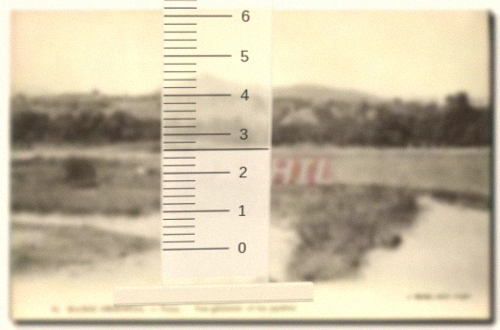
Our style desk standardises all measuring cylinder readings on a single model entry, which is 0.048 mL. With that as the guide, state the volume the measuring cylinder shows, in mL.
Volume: 2.6 mL
